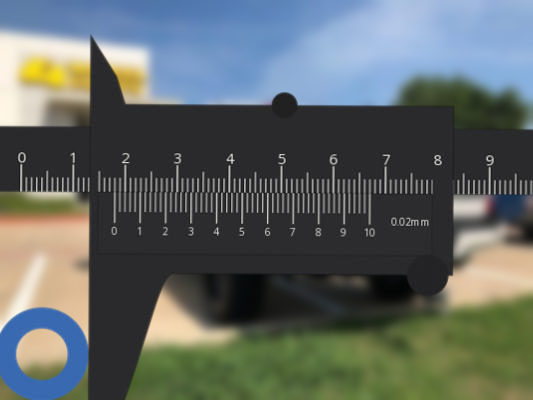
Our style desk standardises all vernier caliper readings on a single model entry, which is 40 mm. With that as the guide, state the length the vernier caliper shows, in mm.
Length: 18.0 mm
